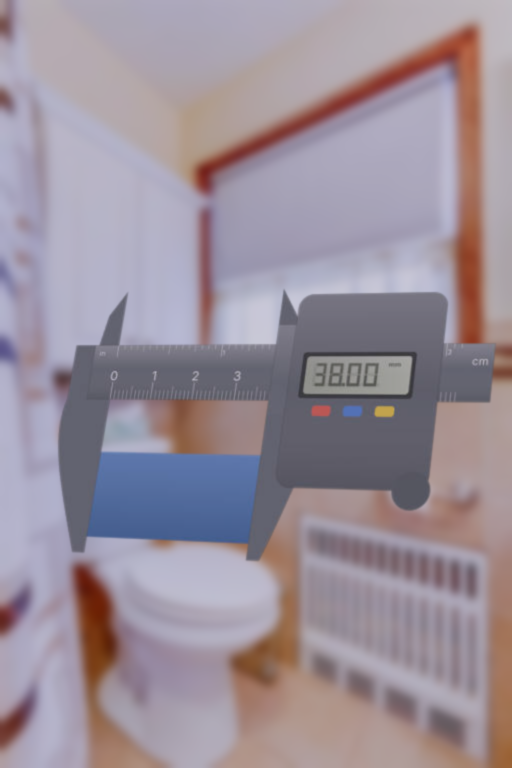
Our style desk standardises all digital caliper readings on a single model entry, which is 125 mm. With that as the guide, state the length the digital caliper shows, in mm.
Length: 38.00 mm
